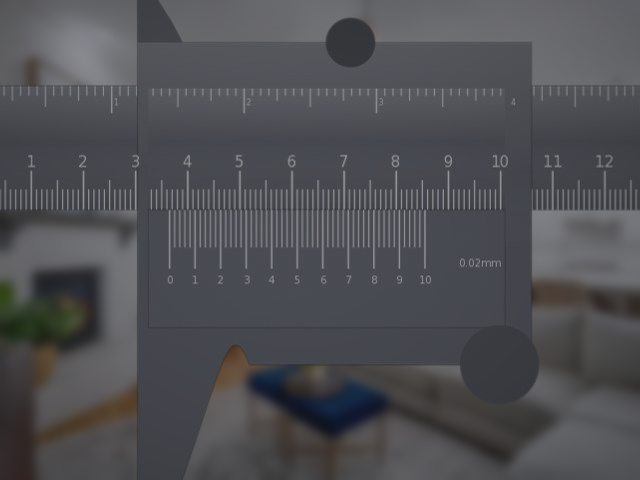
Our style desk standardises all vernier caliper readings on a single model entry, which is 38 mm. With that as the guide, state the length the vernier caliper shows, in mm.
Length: 36.5 mm
